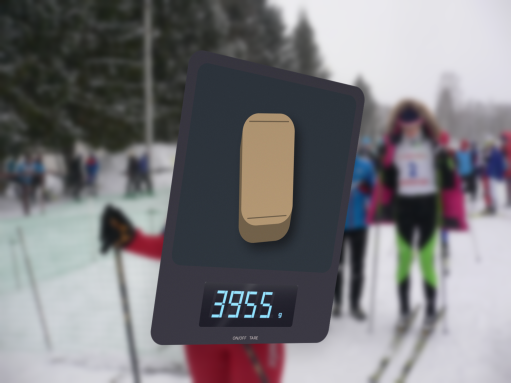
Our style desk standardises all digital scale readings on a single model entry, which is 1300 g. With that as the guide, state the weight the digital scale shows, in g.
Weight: 3955 g
